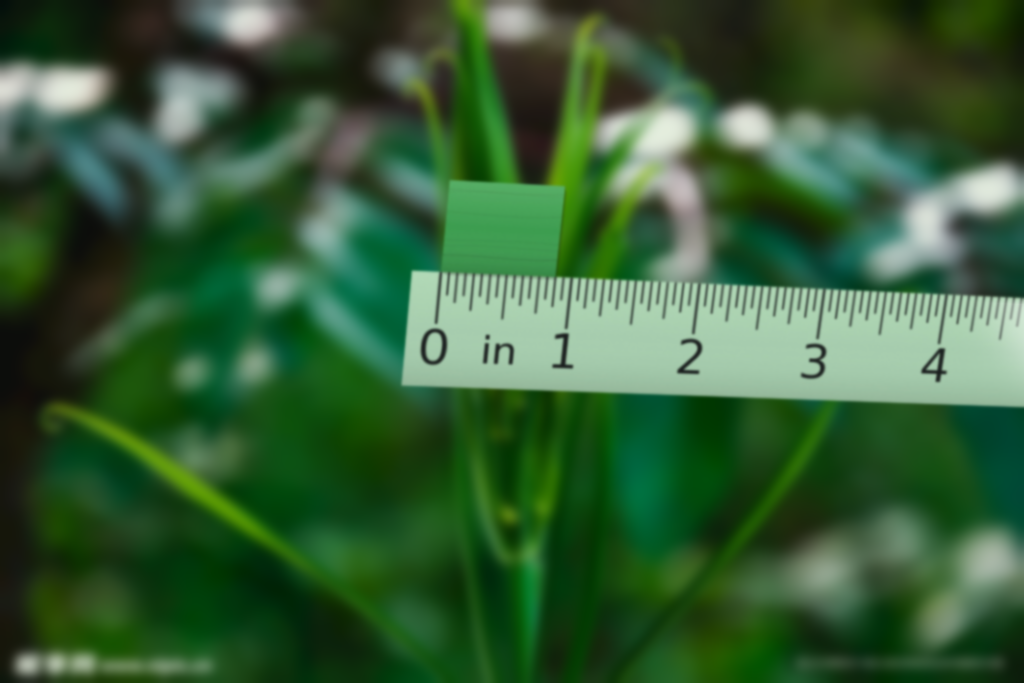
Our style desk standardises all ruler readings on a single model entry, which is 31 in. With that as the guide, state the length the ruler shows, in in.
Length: 0.875 in
